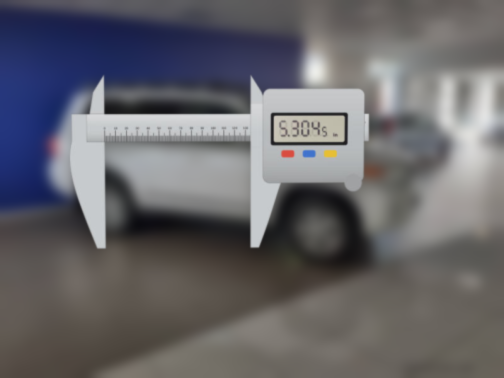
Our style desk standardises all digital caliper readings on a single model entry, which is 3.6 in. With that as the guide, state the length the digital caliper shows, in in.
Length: 5.3045 in
